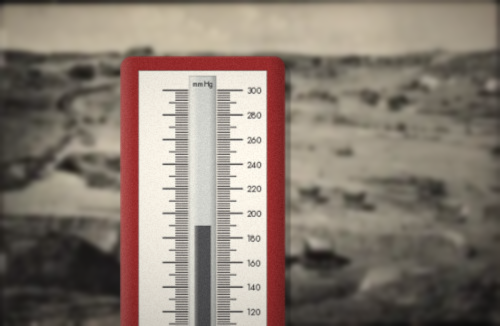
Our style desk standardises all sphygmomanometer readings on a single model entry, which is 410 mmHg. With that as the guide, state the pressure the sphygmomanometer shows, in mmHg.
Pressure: 190 mmHg
